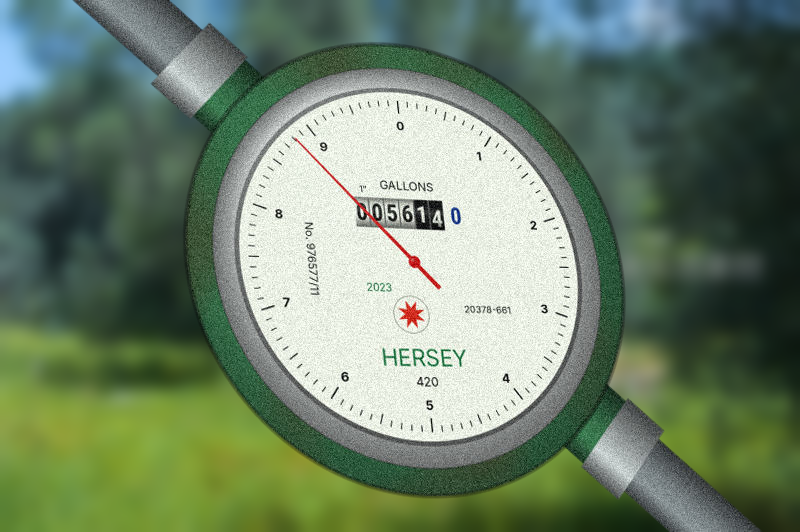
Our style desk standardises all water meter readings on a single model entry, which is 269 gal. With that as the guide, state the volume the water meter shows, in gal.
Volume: 56138.8 gal
